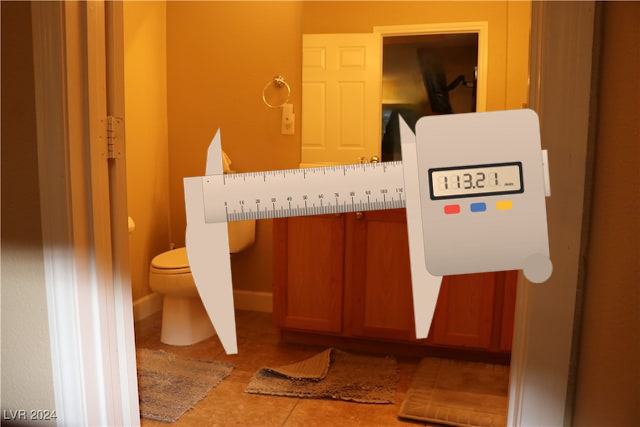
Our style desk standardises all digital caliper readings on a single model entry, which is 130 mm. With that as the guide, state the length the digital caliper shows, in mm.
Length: 113.21 mm
